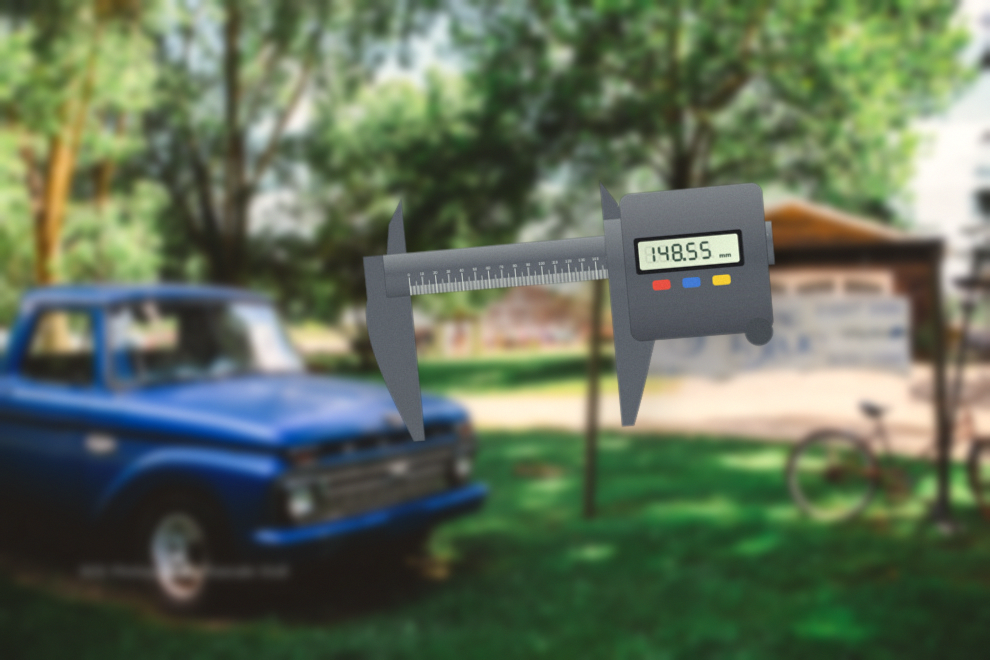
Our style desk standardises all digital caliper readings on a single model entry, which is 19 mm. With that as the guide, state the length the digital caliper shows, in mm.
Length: 148.55 mm
